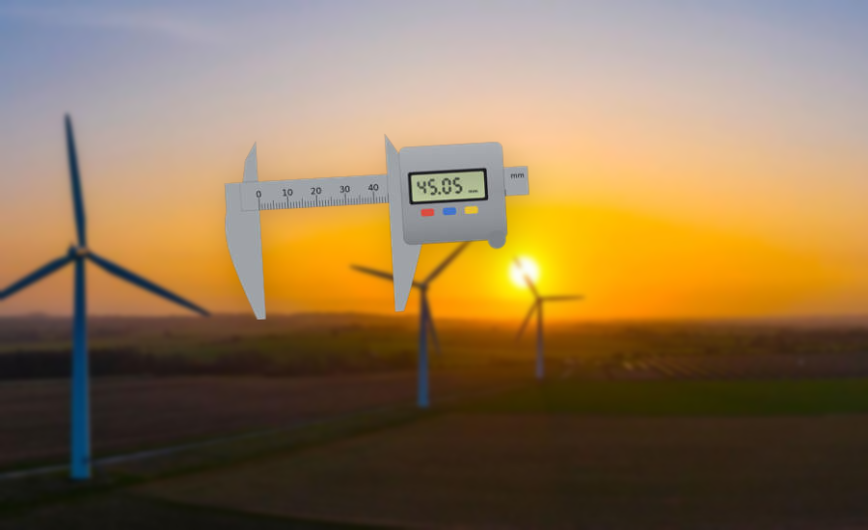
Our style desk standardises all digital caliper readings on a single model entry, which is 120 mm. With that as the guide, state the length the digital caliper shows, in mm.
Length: 45.05 mm
